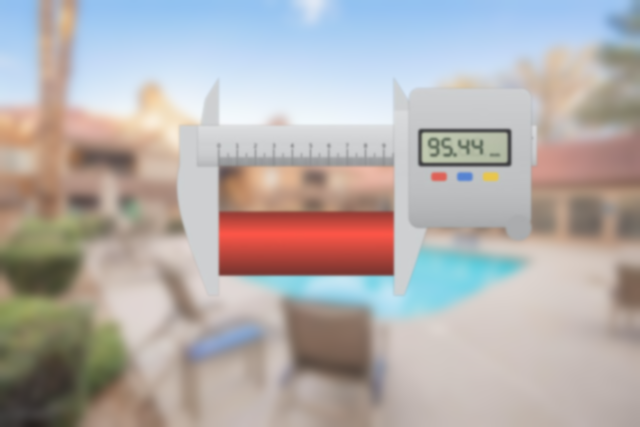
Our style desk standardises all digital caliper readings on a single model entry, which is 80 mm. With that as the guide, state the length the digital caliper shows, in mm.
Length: 95.44 mm
